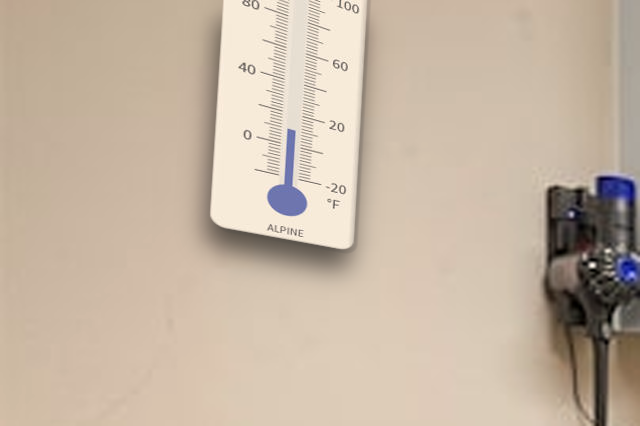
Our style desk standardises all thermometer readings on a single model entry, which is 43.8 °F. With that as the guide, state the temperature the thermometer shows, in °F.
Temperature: 10 °F
